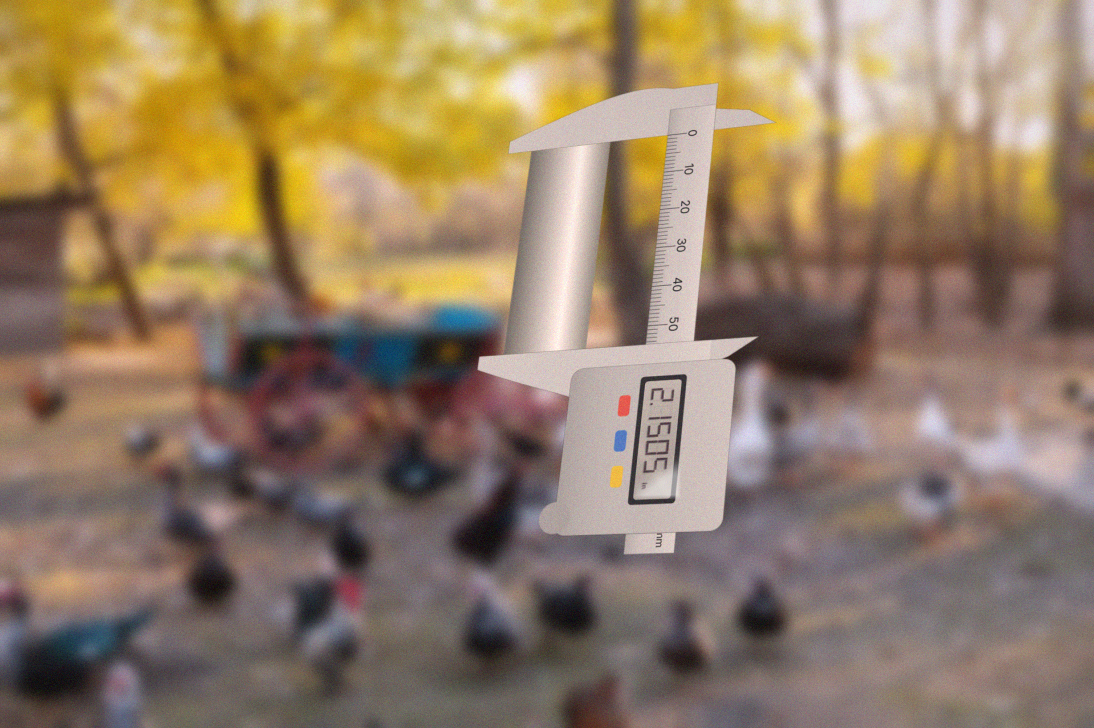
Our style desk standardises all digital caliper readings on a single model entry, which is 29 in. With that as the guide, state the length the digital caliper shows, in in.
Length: 2.1505 in
